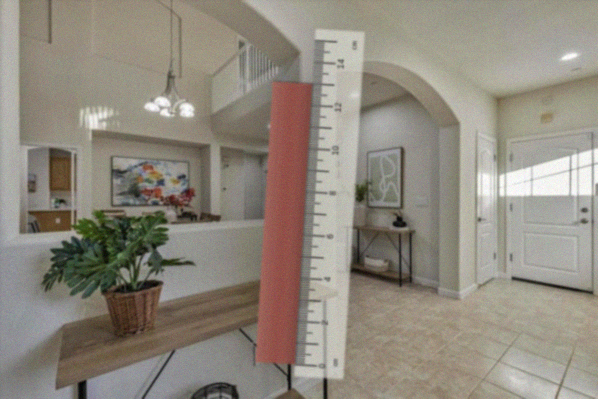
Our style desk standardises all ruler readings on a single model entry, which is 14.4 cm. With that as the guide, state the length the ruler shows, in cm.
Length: 13 cm
